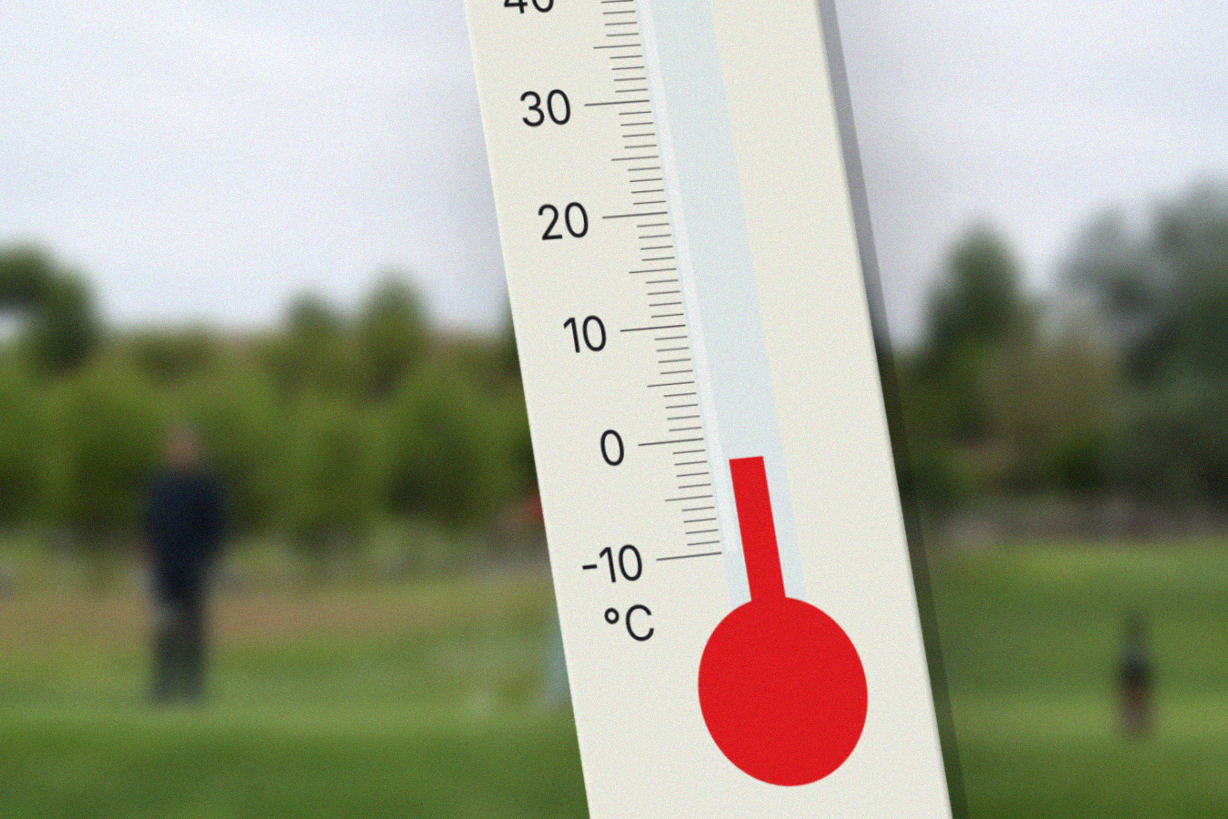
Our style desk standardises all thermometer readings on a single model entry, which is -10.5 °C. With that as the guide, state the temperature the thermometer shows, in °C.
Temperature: -2 °C
